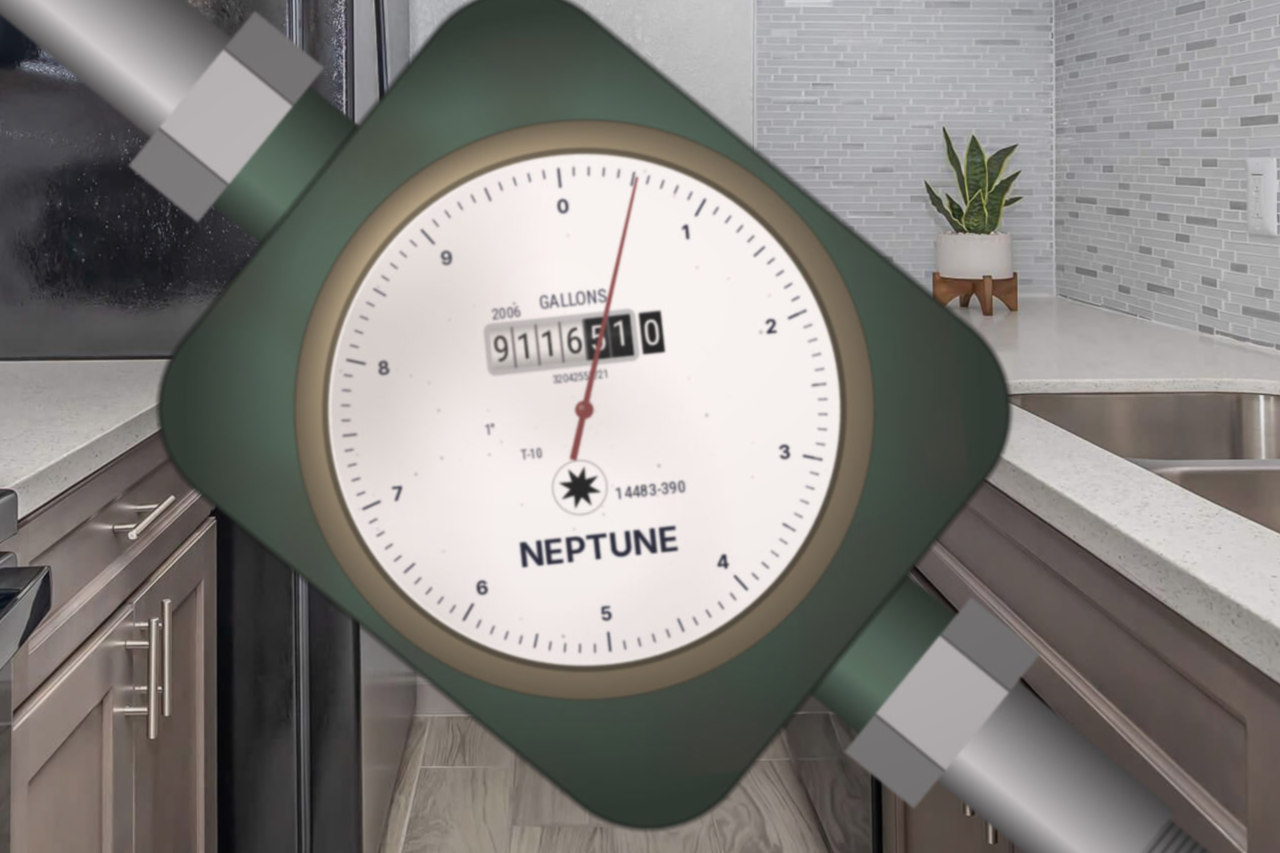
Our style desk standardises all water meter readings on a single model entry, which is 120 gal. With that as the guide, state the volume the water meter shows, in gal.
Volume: 9116510.5 gal
